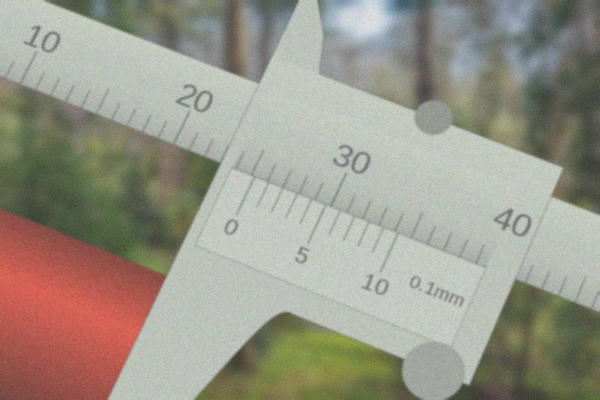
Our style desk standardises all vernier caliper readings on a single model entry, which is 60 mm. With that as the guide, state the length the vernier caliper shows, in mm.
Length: 25.2 mm
